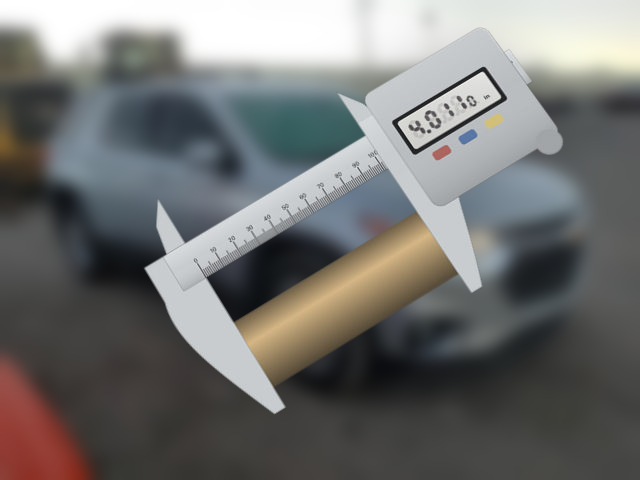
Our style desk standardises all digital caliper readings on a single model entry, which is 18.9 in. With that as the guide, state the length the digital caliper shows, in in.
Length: 4.0110 in
